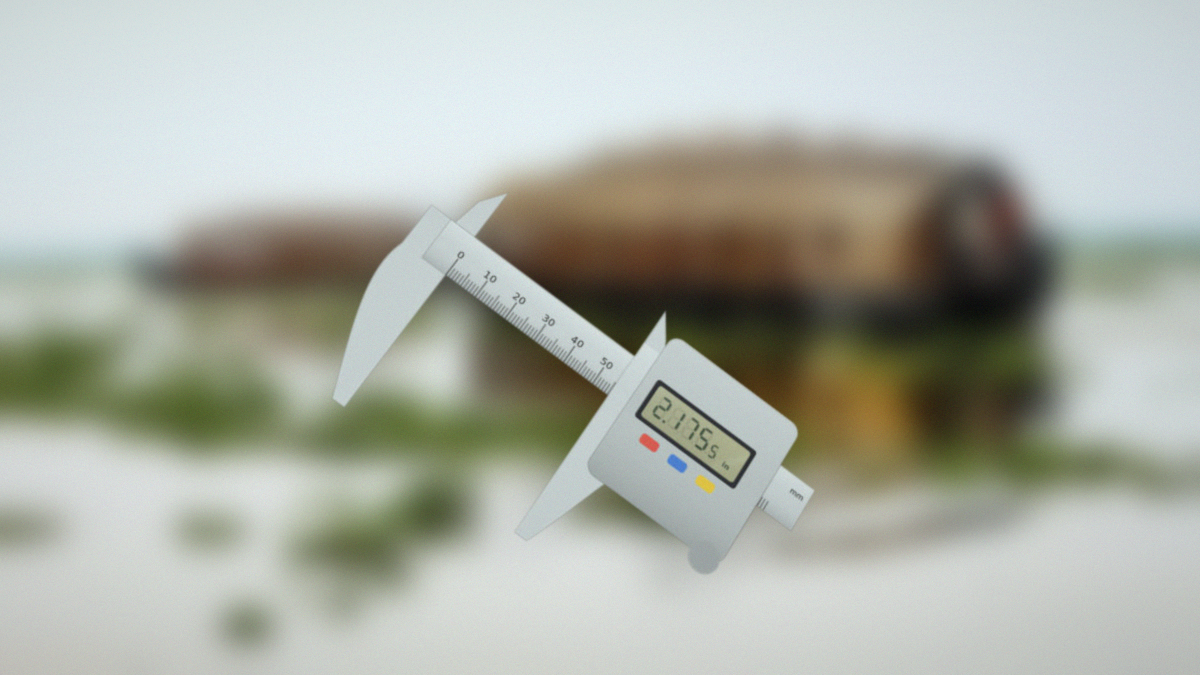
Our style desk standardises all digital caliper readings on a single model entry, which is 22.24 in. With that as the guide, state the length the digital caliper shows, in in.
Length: 2.1755 in
